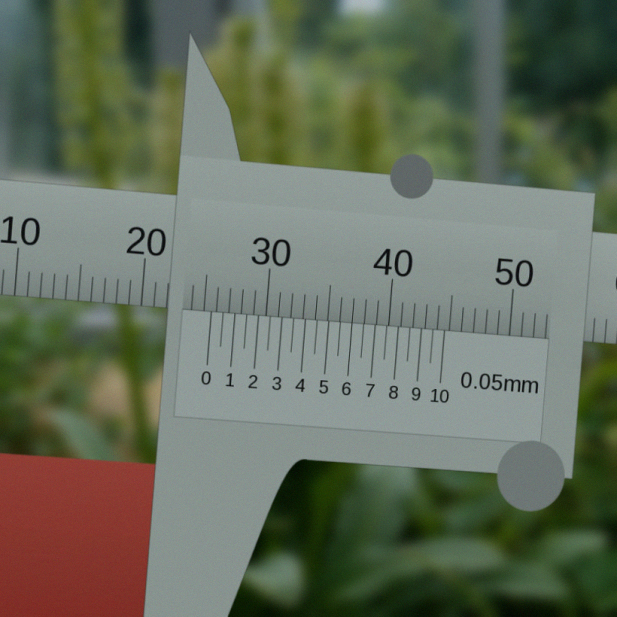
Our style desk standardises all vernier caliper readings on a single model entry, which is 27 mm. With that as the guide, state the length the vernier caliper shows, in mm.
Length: 25.6 mm
